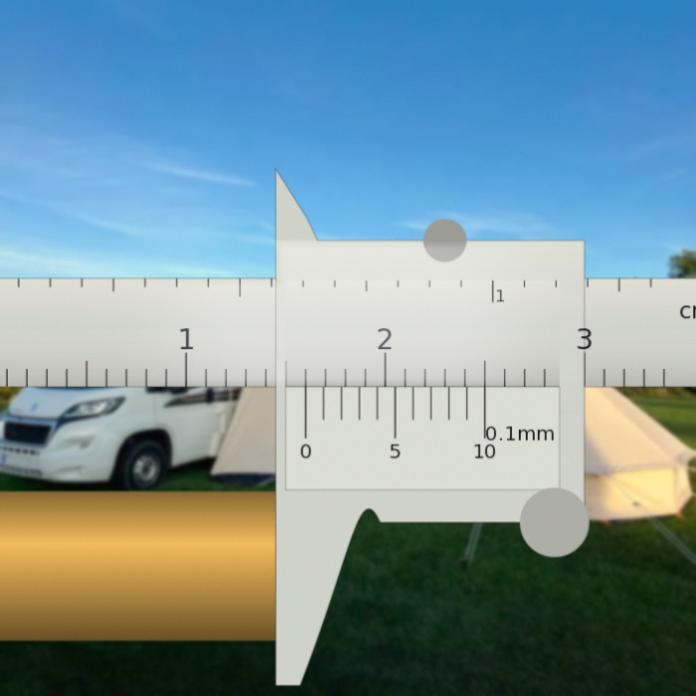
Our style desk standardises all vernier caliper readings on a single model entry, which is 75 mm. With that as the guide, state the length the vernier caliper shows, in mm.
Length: 16.0 mm
